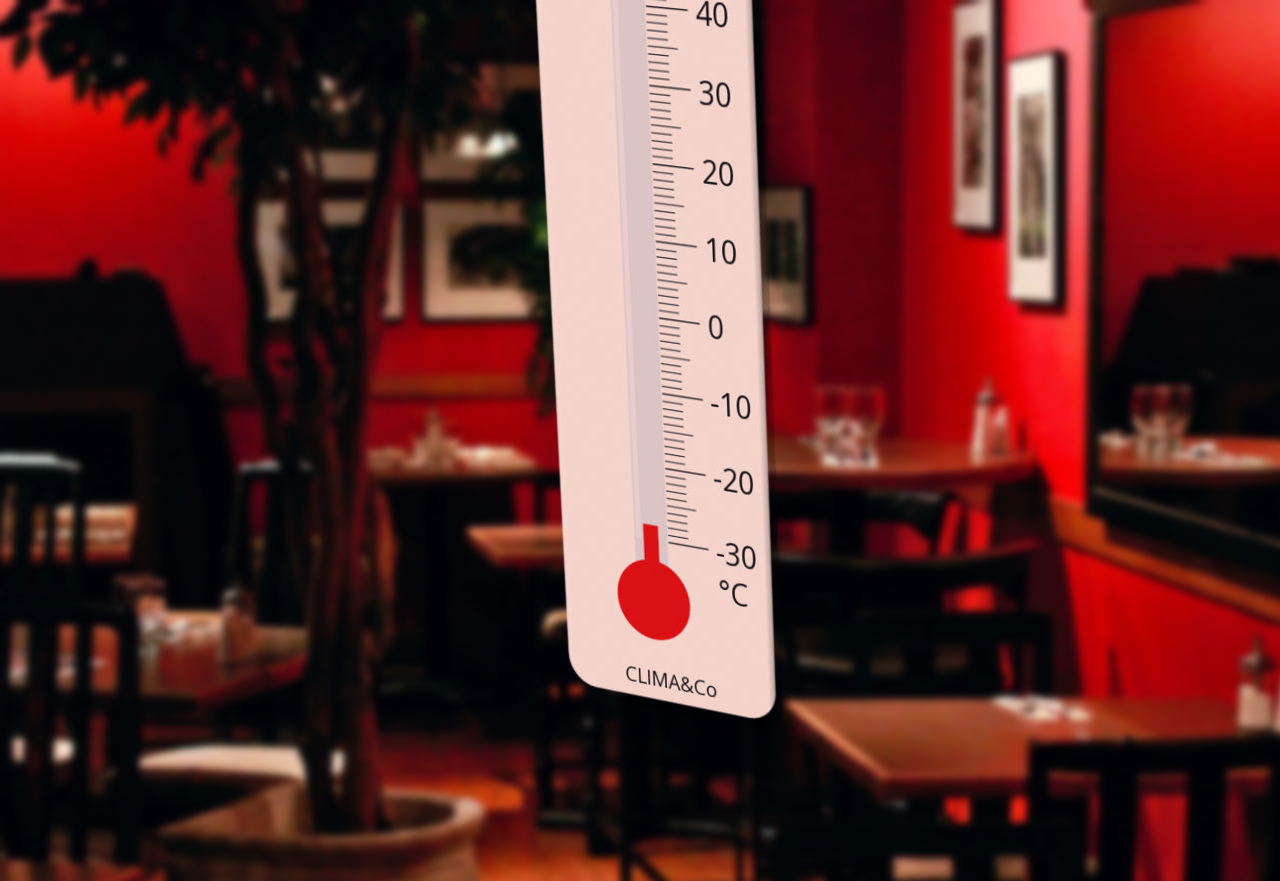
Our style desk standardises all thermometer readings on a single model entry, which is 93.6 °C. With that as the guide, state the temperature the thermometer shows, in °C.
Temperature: -28 °C
